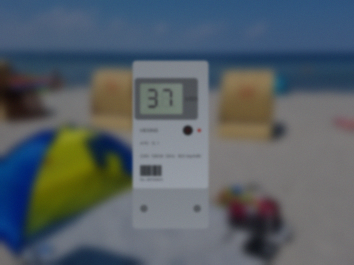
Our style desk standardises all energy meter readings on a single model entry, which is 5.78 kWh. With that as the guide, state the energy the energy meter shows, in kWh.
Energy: 37 kWh
